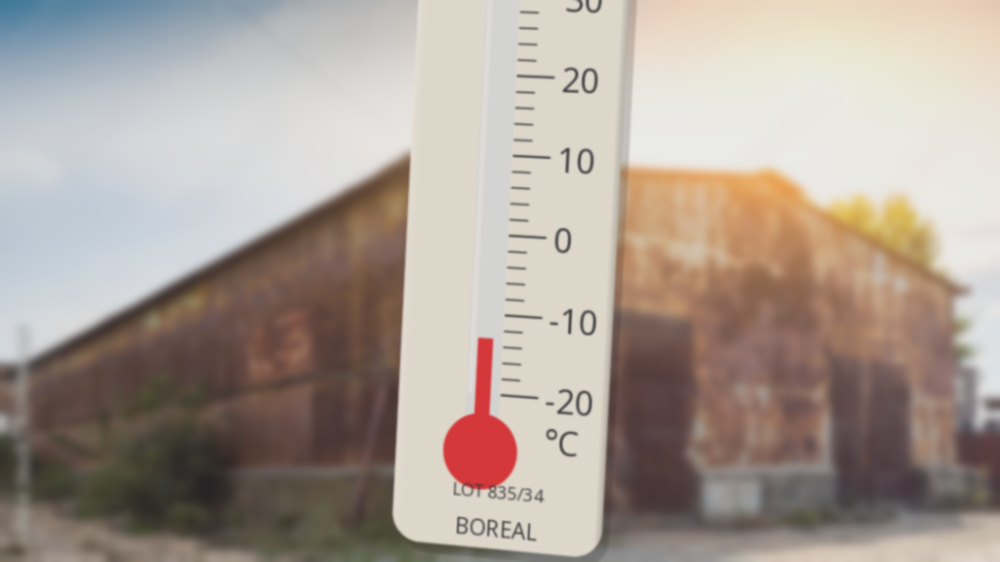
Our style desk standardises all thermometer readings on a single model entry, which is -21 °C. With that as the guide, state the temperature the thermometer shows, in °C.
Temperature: -13 °C
